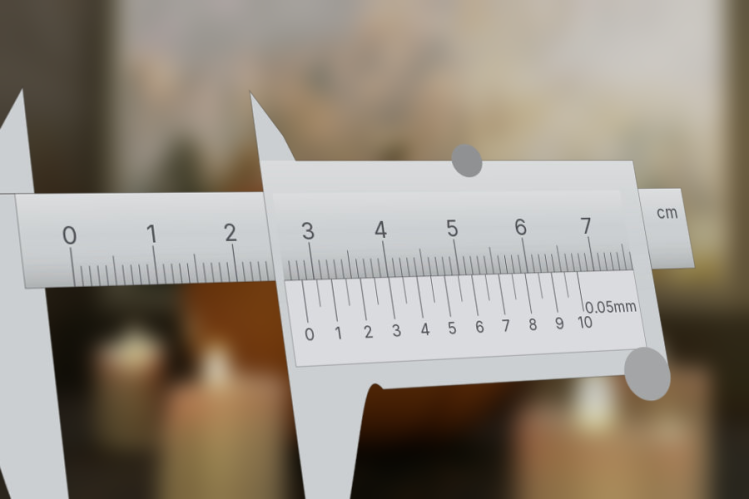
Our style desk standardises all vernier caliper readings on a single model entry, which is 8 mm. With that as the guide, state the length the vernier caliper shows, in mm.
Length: 28.4 mm
